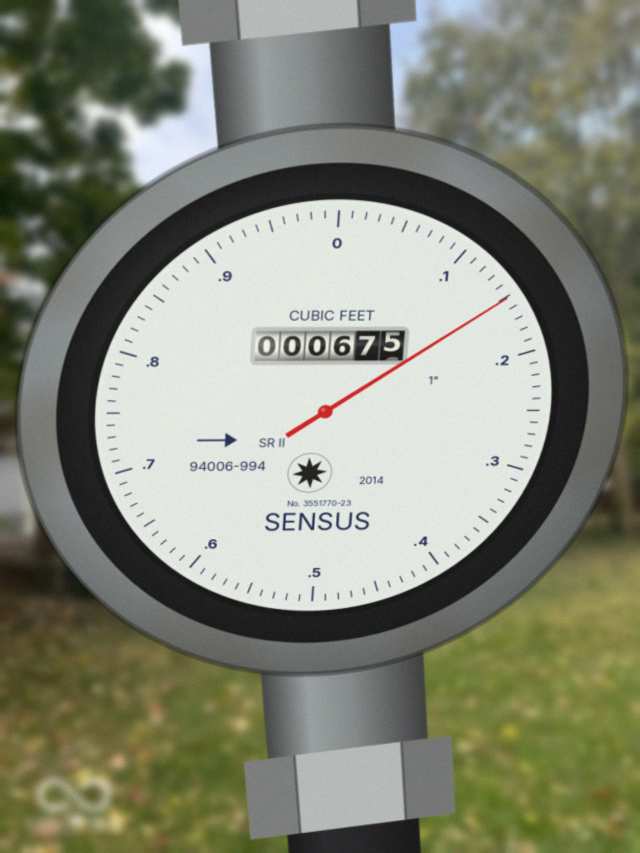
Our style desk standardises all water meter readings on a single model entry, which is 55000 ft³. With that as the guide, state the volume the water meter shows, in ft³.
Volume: 675.15 ft³
